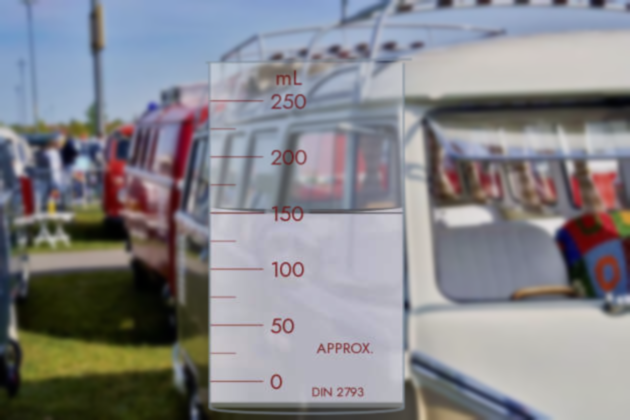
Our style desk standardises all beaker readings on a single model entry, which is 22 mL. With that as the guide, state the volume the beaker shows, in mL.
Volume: 150 mL
